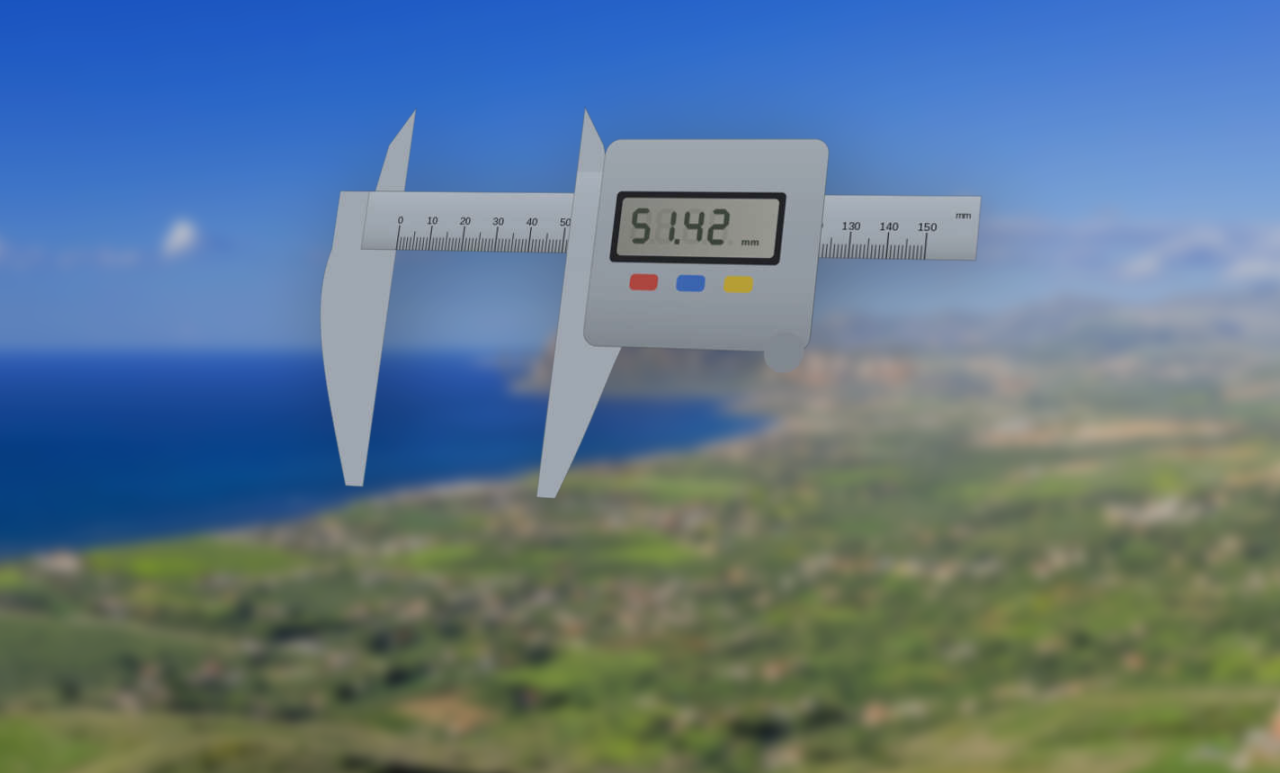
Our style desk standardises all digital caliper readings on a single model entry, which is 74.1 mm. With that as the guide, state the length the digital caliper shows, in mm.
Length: 51.42 mm
